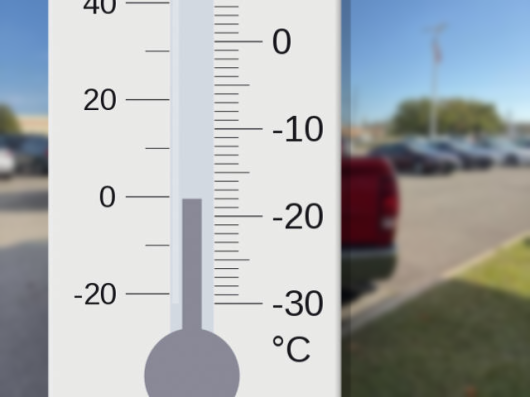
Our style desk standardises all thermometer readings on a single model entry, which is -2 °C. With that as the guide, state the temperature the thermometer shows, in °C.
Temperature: -18 °C
